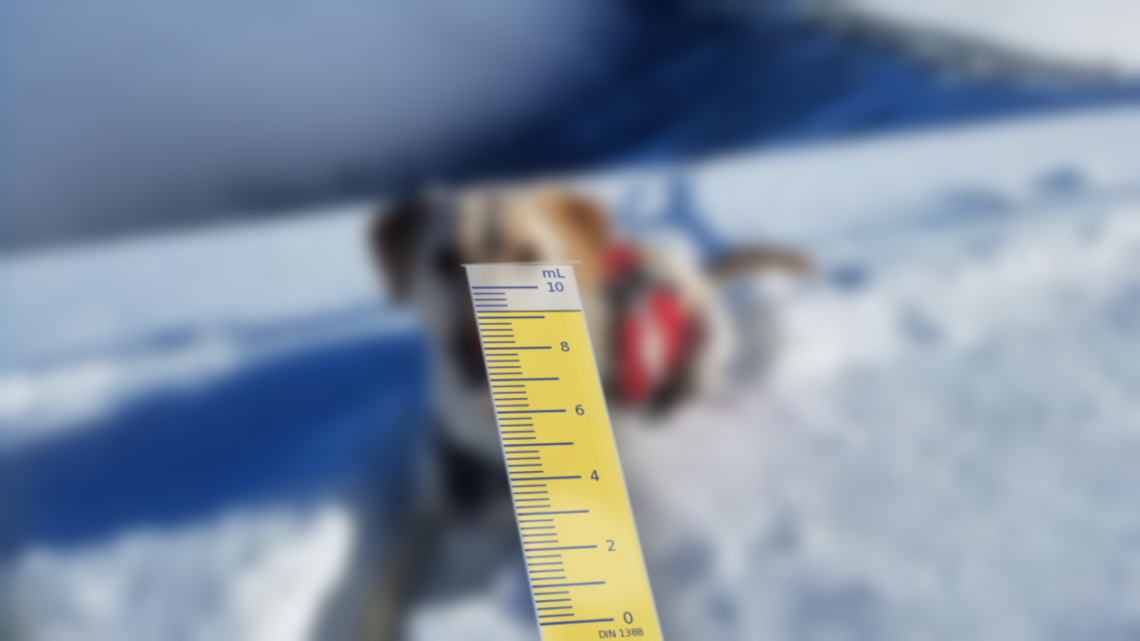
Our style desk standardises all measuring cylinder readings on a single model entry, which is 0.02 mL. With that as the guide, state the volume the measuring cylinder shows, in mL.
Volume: 9.2 mL
